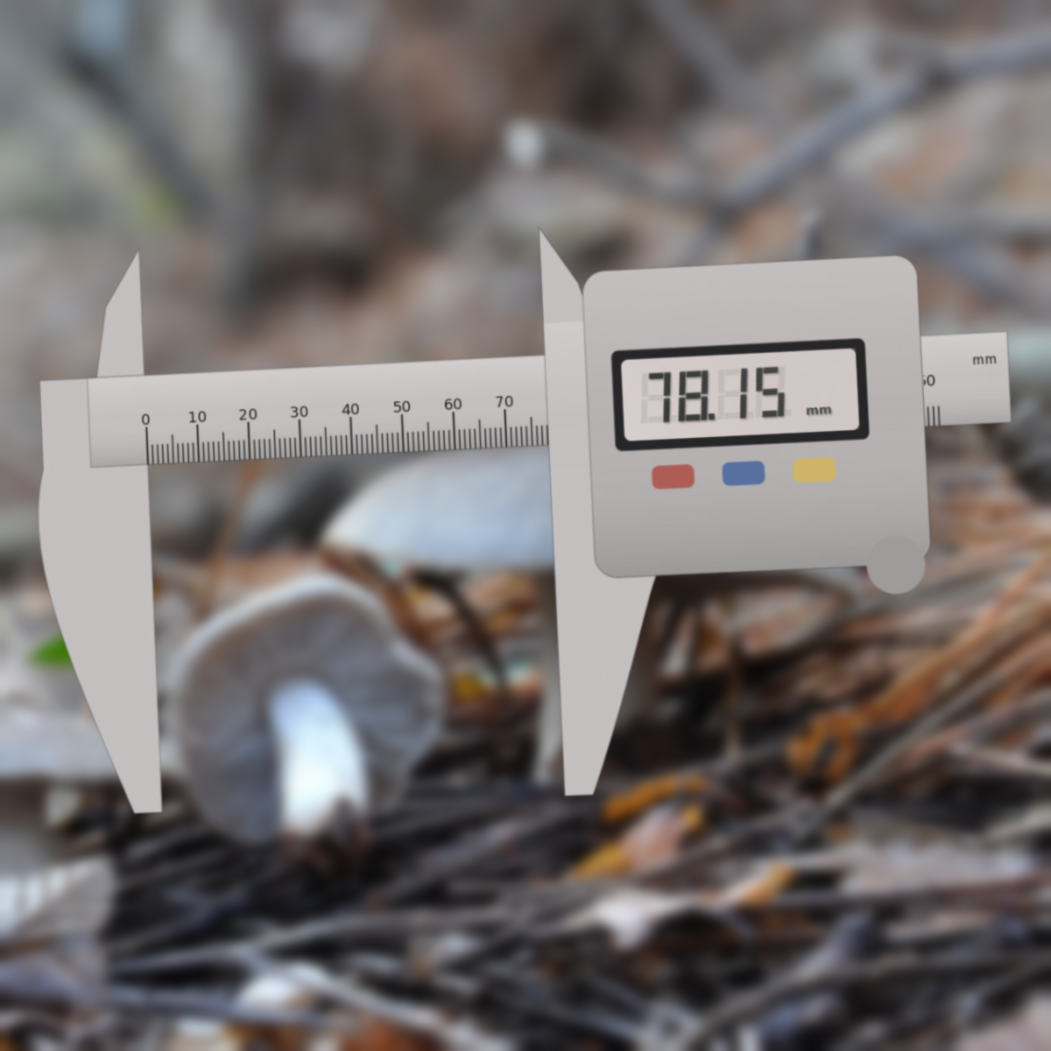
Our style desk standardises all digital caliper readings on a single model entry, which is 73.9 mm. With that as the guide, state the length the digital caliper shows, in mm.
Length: 78.15 mm
